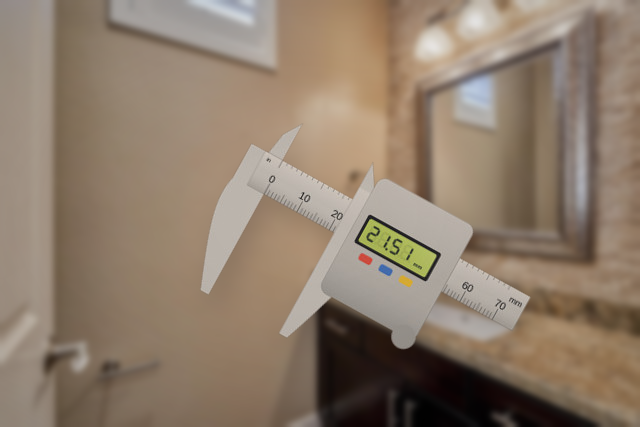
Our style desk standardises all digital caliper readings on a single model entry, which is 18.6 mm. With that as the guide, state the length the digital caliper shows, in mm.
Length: 21.51 mm
